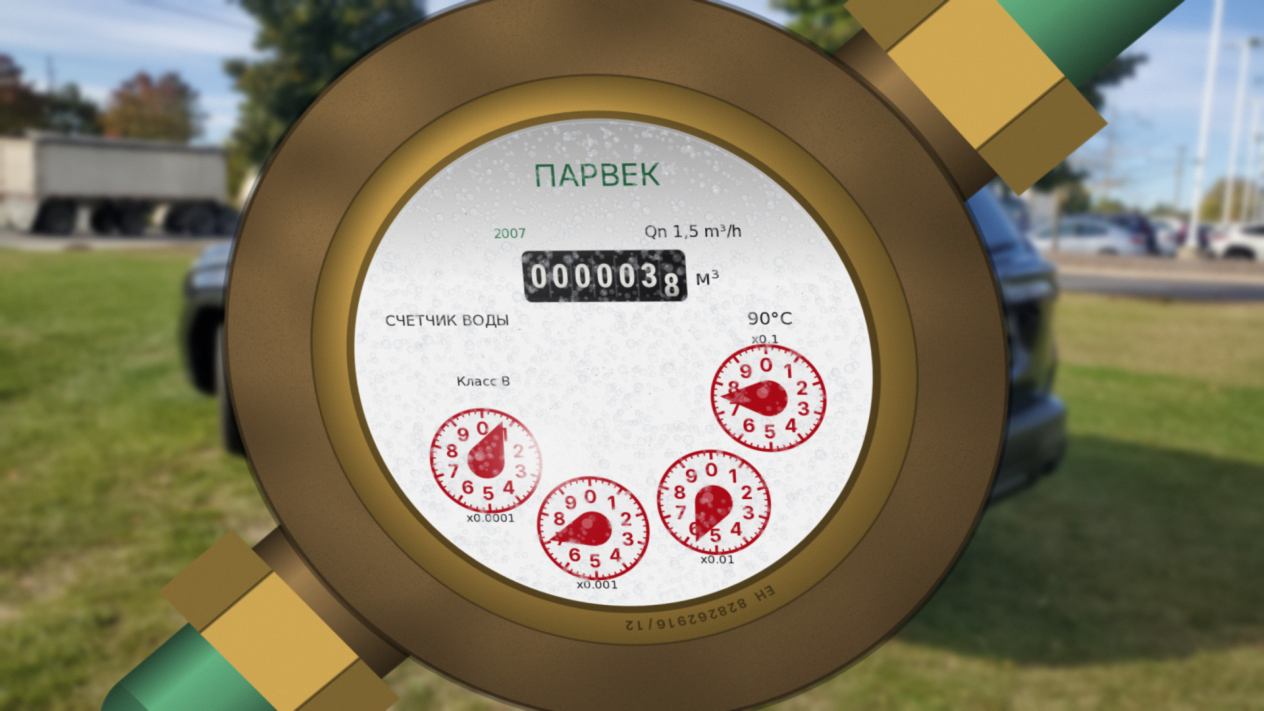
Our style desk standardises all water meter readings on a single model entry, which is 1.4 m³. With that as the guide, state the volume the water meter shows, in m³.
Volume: 37.7570 m³
